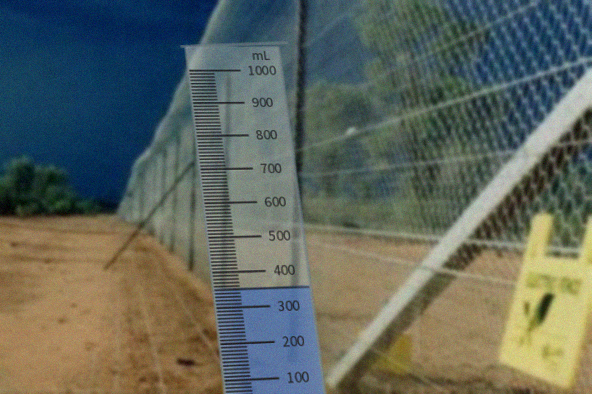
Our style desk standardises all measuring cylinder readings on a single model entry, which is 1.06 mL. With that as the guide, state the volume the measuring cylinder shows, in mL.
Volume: 350 mL
